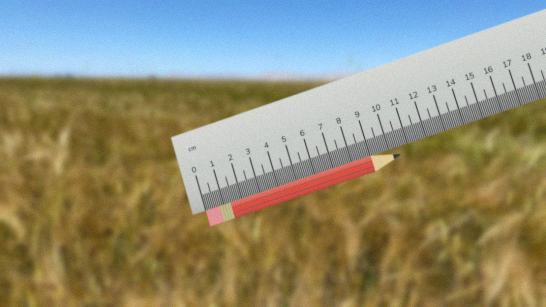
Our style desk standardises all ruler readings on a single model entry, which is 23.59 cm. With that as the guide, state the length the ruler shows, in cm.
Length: 10.5 cm
